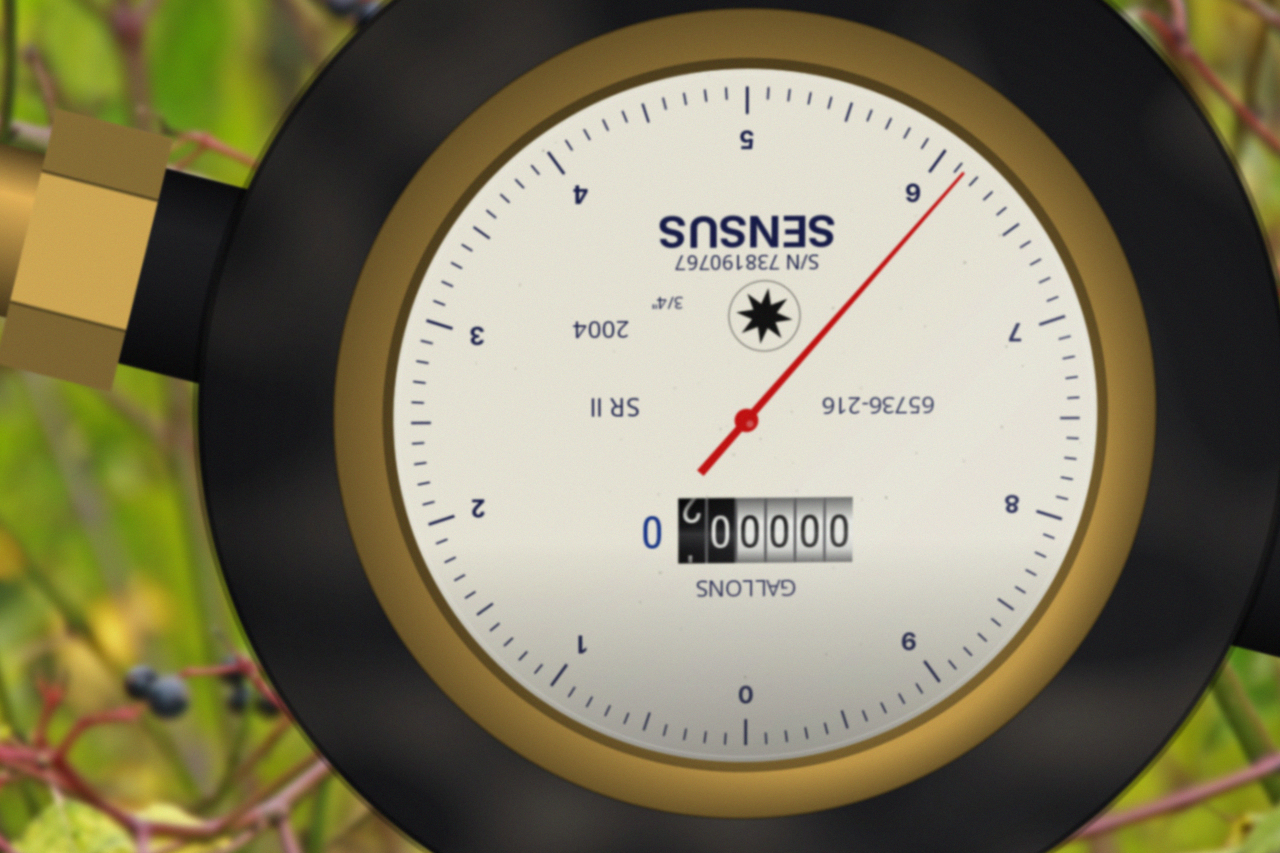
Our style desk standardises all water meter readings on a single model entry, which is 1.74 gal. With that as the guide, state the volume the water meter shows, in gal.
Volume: 16.1 gal
